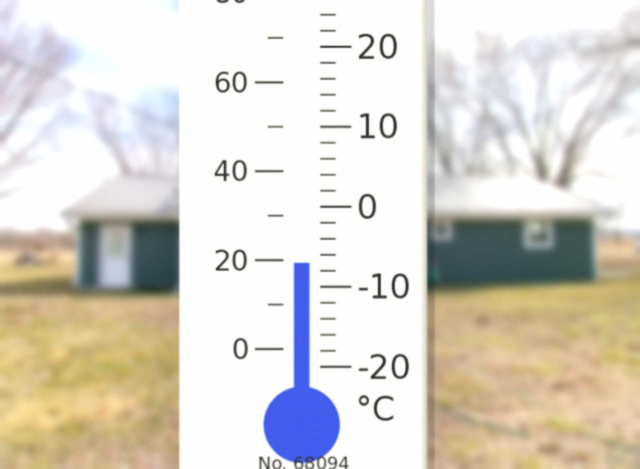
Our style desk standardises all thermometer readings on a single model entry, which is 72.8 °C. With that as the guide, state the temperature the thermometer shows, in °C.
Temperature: -7 °C
